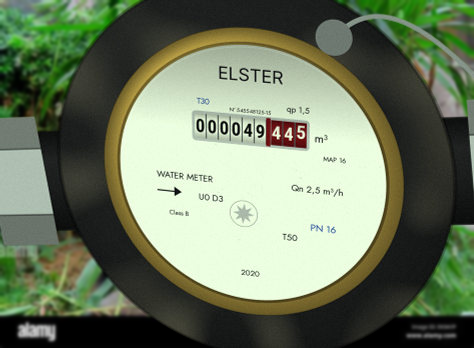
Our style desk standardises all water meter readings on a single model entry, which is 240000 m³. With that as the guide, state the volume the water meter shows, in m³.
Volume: 49.445 m³
